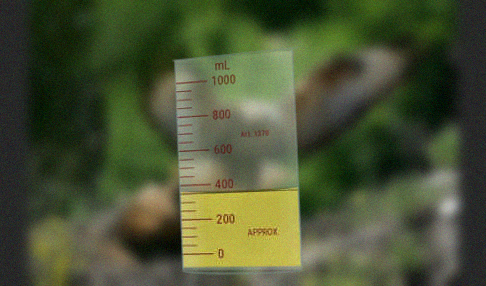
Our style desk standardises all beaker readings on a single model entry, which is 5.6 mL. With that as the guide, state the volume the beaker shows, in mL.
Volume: 350 mL
